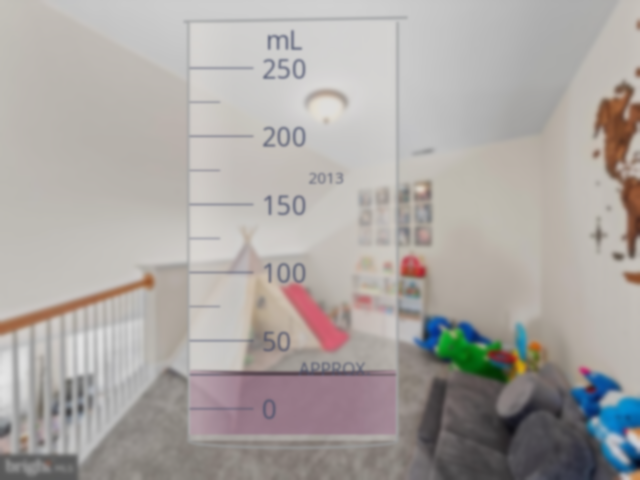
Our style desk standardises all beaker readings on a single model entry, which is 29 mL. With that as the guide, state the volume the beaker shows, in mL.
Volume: 25 mL
